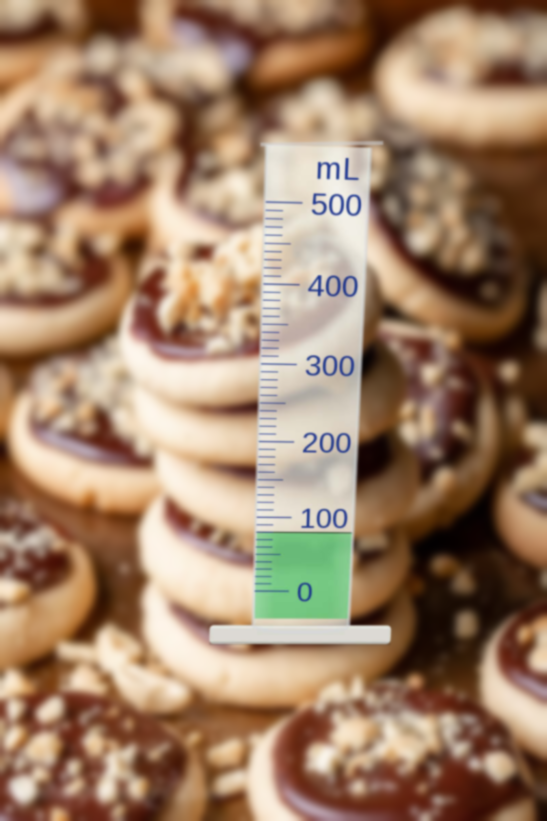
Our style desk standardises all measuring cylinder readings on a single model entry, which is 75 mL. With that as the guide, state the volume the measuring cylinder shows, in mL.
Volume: 80 mL
